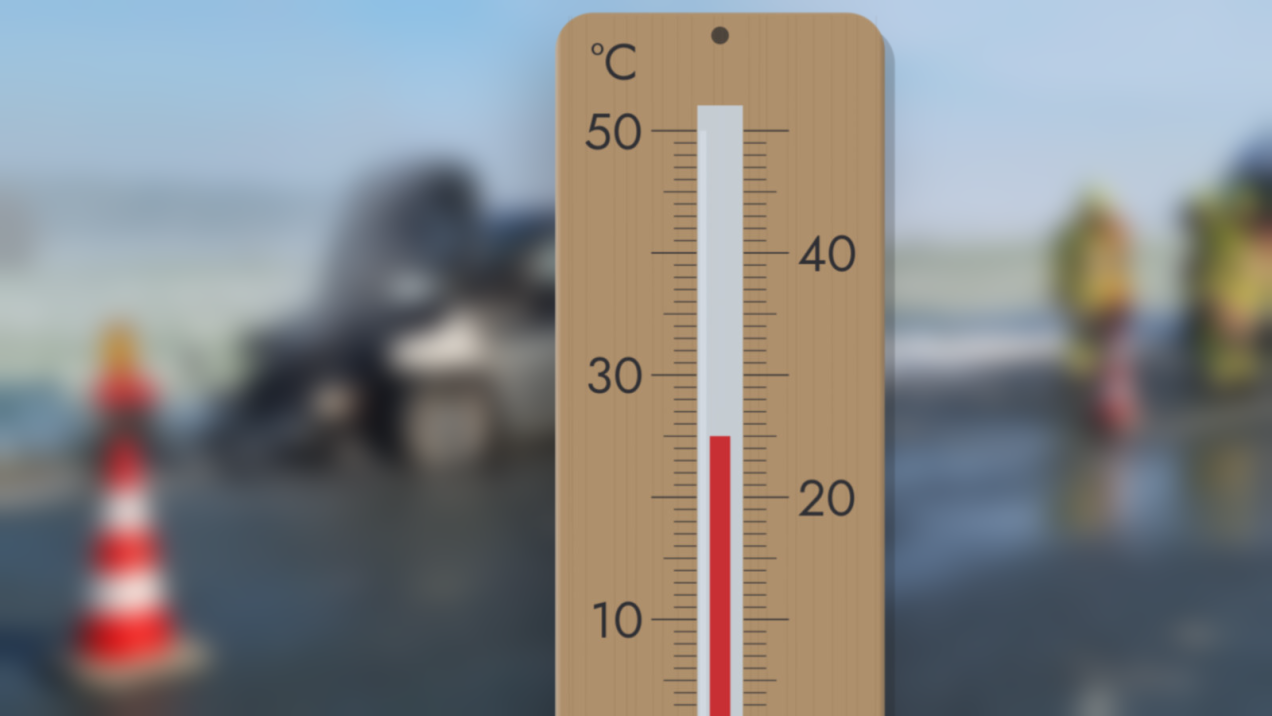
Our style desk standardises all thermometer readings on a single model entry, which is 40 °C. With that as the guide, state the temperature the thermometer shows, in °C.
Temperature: 25 °C
